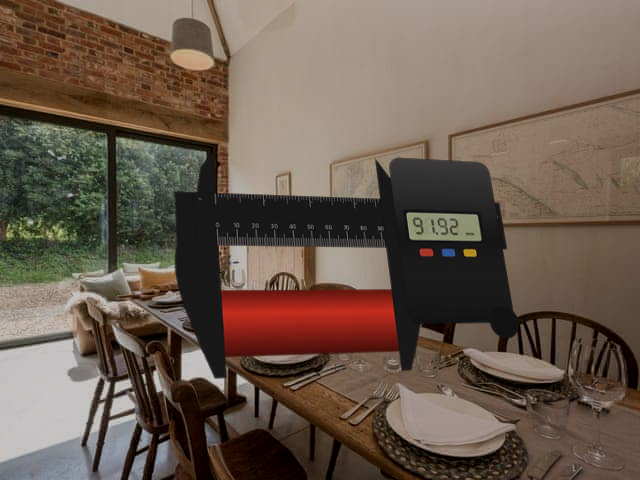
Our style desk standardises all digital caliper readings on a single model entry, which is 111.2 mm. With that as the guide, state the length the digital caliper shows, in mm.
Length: 91.92 mm
